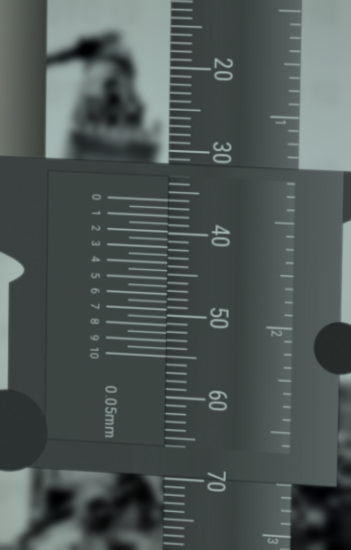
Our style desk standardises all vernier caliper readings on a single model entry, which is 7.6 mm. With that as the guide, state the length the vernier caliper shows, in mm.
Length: 36.0 mm
